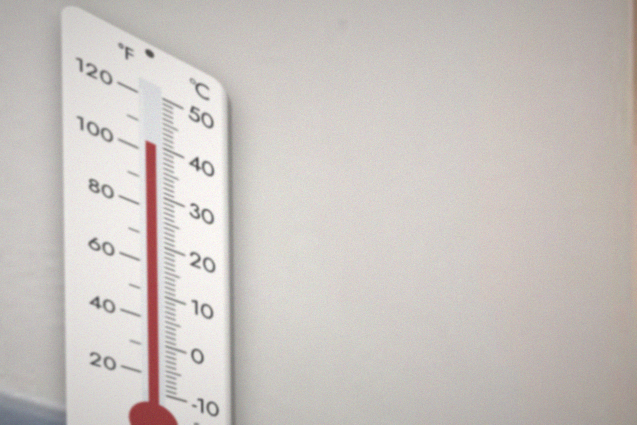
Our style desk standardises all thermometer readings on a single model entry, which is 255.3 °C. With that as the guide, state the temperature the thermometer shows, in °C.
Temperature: 40 °C
